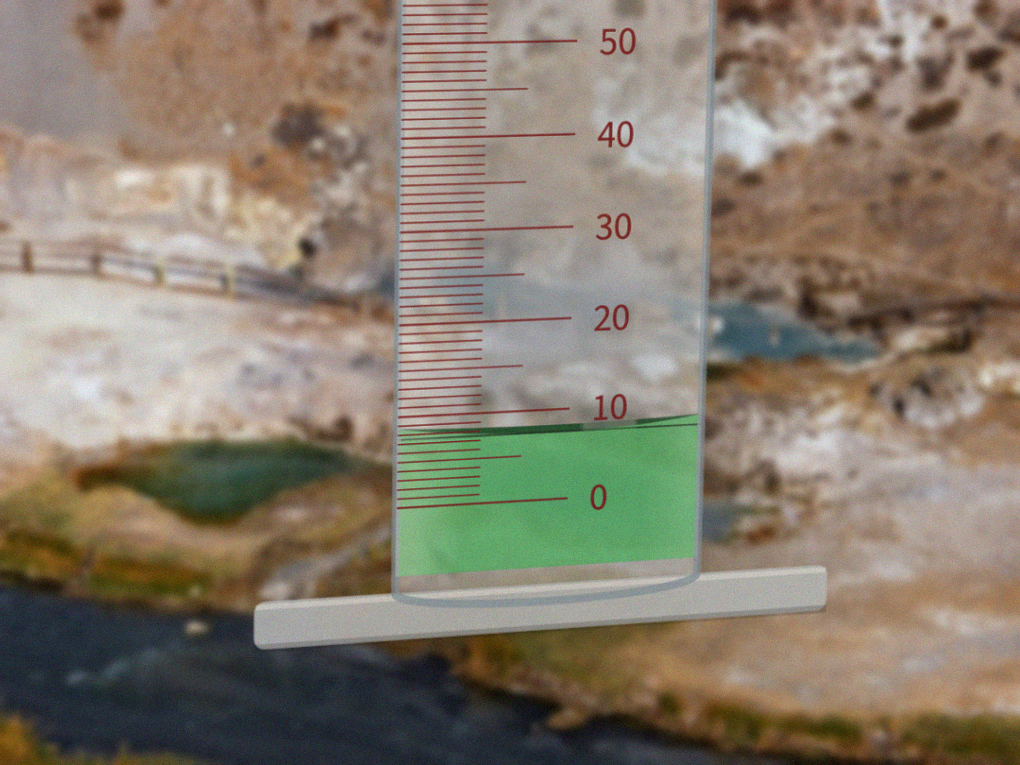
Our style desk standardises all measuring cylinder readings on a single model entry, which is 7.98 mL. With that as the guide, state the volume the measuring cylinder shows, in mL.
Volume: 7.5 mL
